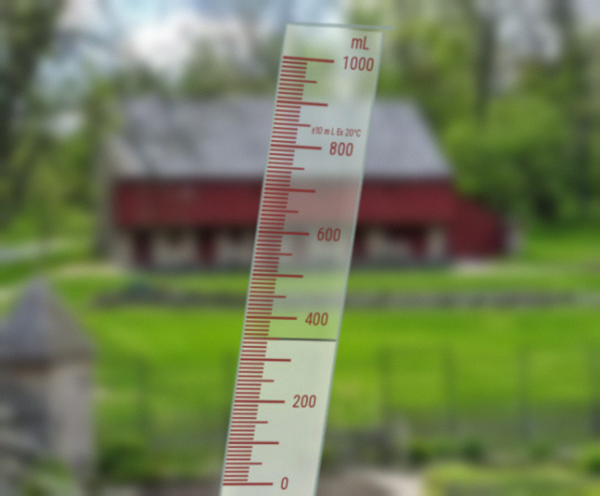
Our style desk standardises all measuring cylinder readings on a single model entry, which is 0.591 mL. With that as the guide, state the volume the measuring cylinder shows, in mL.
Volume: 350 mL
